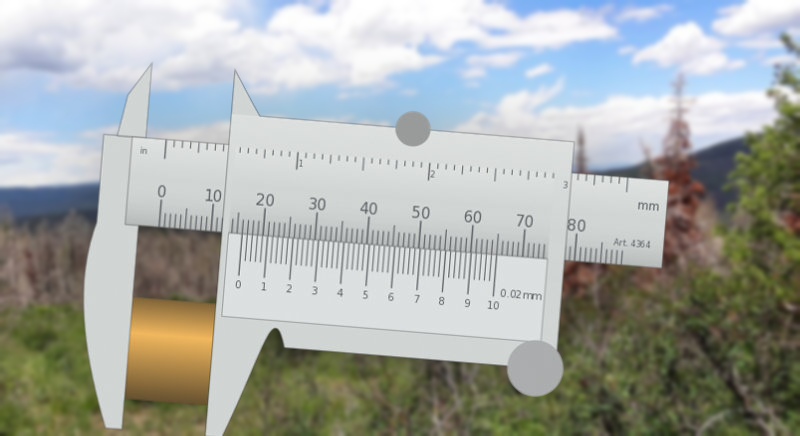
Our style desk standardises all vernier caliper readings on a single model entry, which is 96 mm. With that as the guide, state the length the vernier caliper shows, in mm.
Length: 16.0 mm
